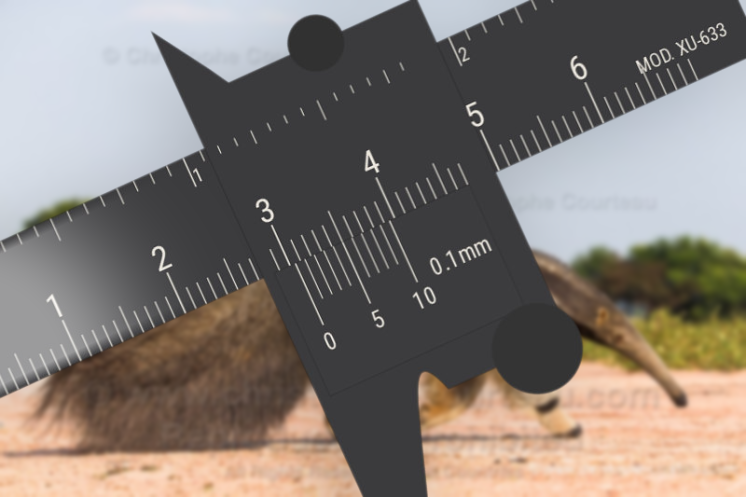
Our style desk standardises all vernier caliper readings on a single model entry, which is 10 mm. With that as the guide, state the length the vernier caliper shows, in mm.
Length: 30.5 mm
